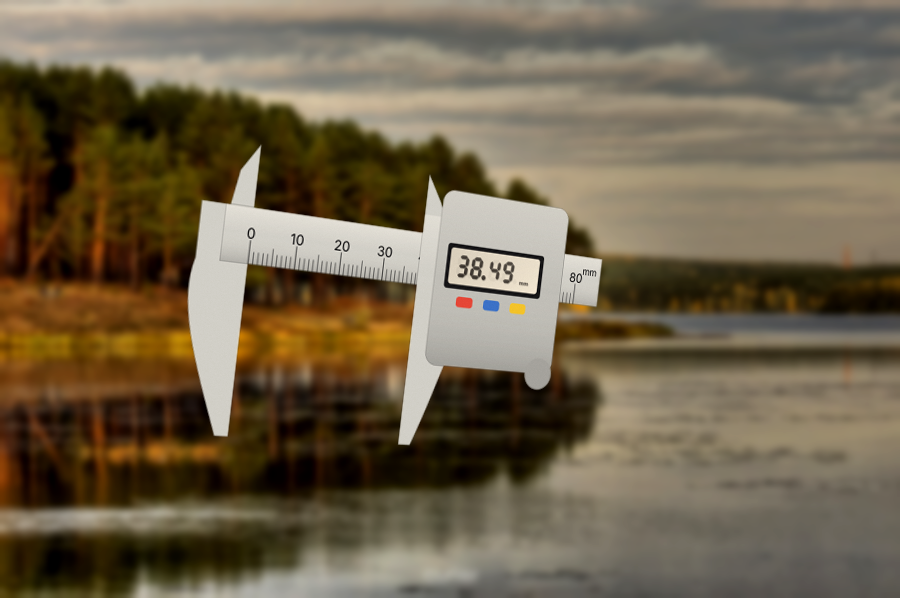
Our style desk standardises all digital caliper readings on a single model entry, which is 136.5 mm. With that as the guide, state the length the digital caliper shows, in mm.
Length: 38.49 mm
